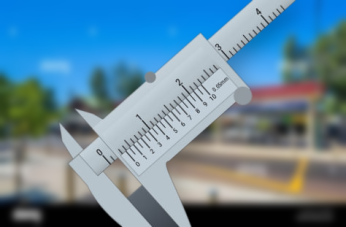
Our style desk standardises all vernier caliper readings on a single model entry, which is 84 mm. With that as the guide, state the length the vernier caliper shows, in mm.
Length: 3.8 mm
